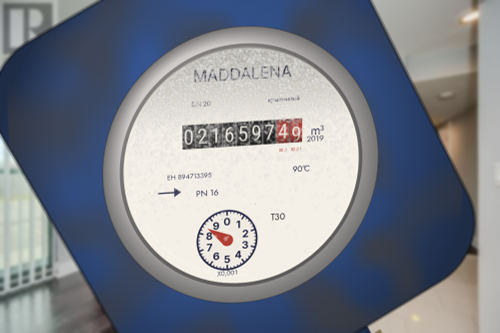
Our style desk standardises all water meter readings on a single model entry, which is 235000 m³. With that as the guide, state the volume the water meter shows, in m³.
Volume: 216597.488 m³
